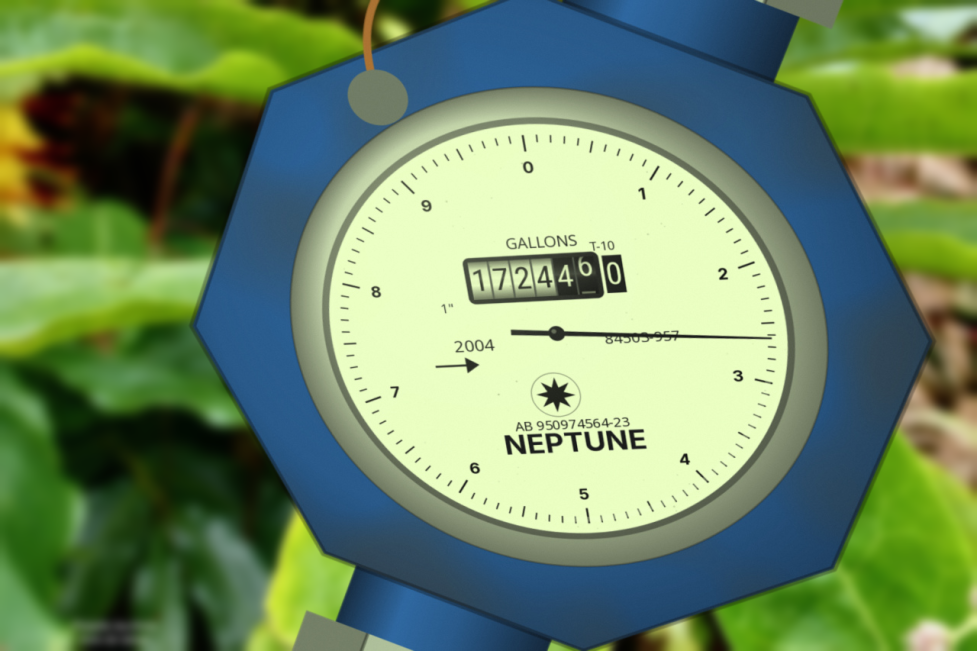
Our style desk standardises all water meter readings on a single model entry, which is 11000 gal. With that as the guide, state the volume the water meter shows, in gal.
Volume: 1724462.6 gal
